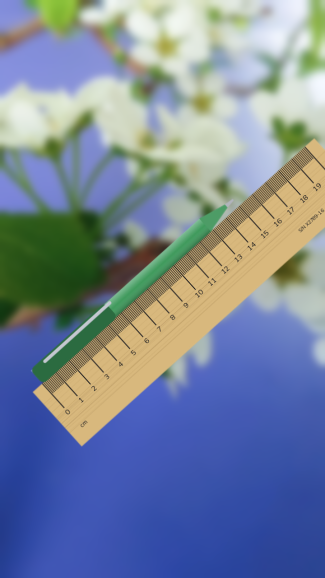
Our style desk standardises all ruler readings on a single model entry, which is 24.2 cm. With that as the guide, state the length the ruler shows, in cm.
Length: 15 cm
